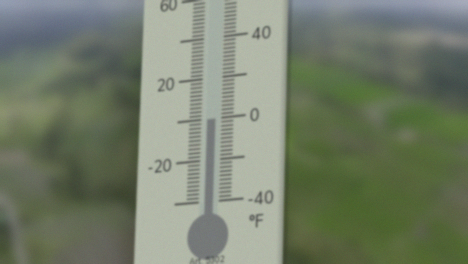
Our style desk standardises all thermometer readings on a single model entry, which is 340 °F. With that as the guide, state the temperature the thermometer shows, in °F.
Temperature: 0 °F
